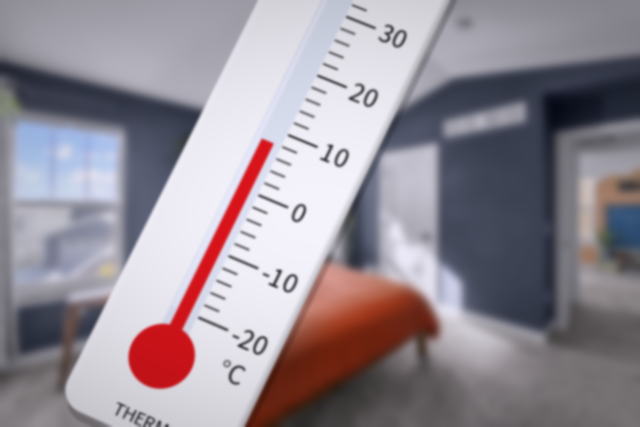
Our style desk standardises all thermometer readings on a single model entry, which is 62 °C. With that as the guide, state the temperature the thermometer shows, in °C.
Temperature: 8 °C
